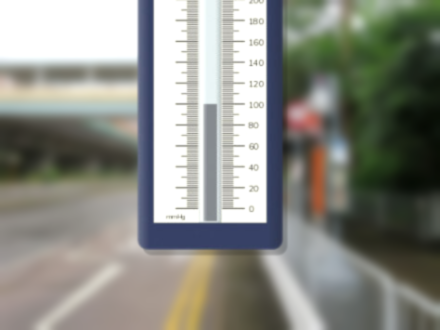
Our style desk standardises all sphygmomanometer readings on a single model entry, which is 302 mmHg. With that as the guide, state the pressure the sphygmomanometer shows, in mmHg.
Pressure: 100 mmHg
